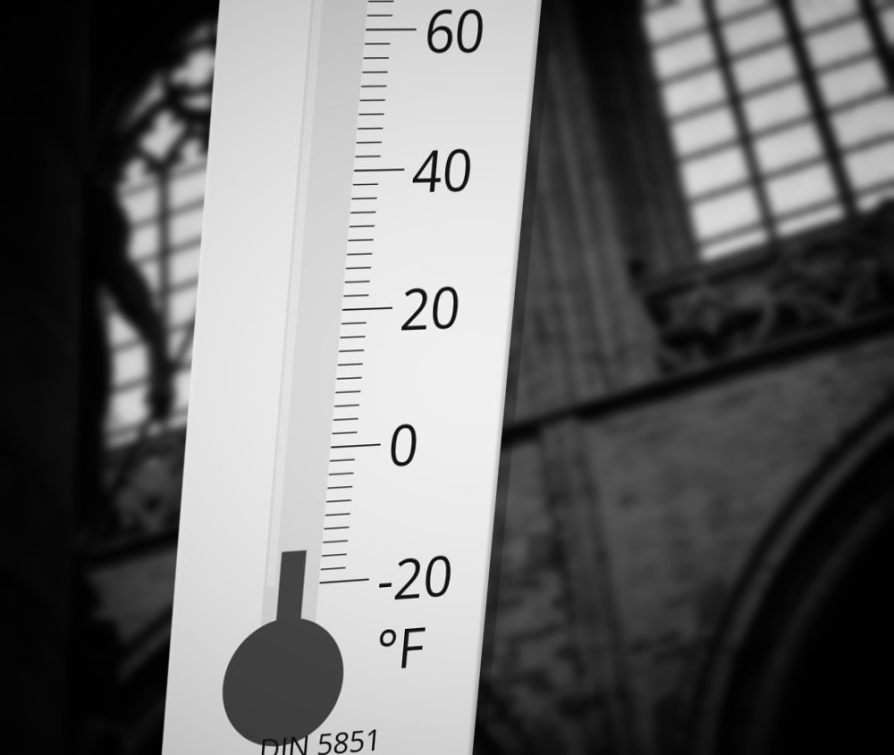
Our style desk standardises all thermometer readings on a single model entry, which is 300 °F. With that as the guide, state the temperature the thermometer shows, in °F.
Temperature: -15 °F
